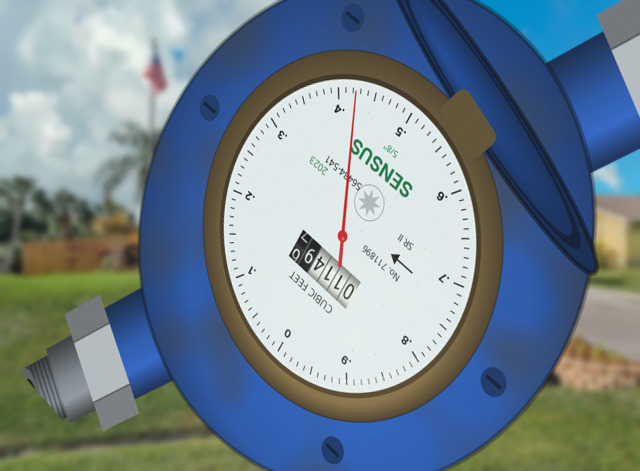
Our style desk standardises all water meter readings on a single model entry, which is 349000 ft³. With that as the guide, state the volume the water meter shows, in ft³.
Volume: 11496.42 ft³
